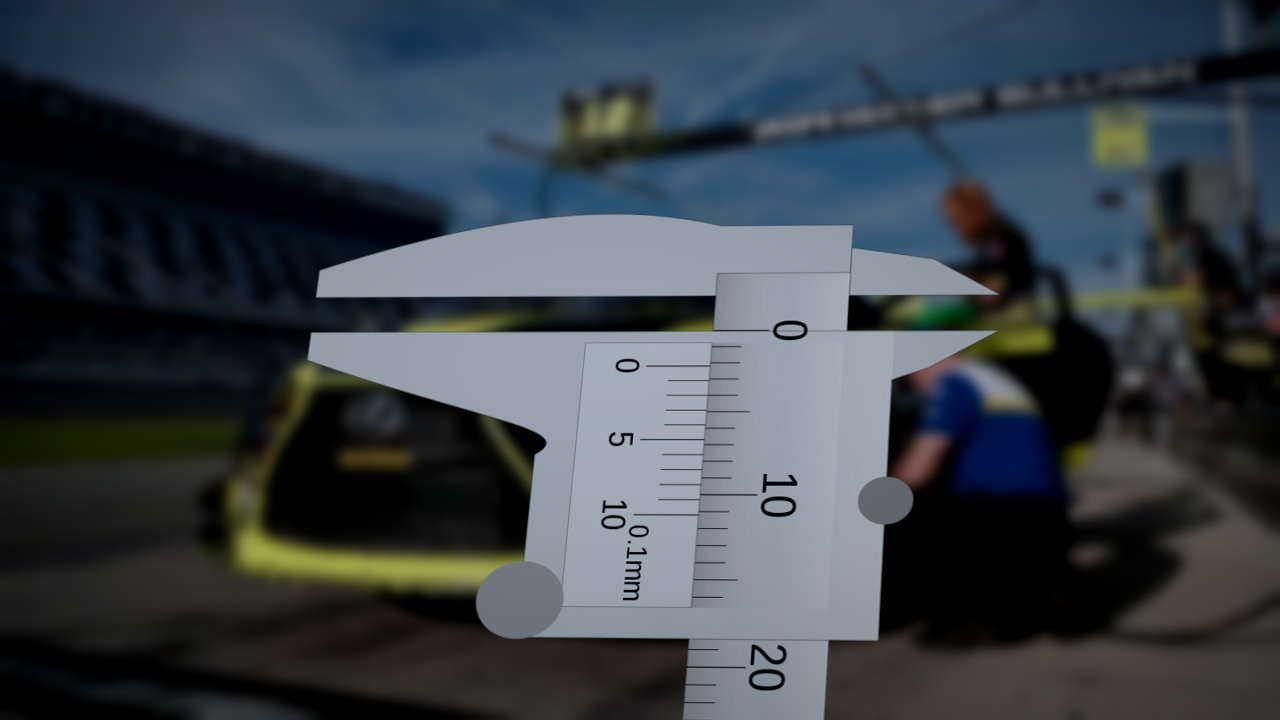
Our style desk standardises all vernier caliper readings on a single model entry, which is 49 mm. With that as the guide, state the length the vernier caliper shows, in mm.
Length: 2.2 mm
